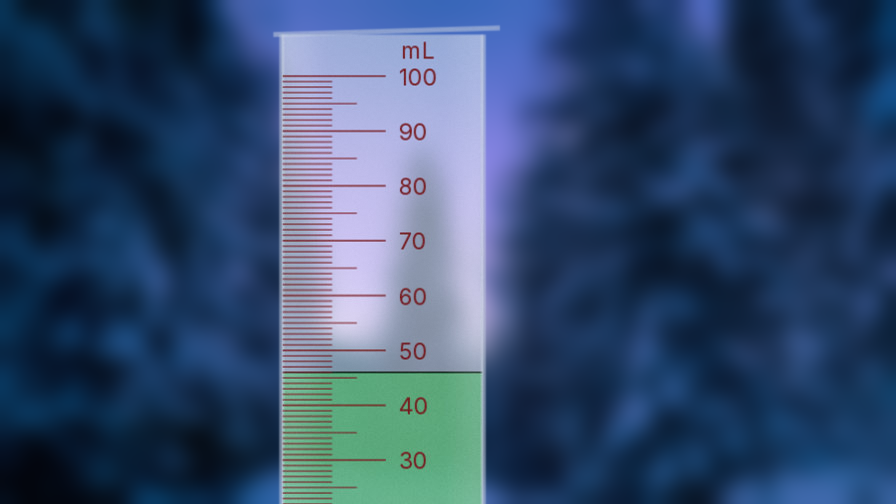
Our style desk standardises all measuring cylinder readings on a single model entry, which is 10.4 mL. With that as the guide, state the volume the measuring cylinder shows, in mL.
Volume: 46 mL
